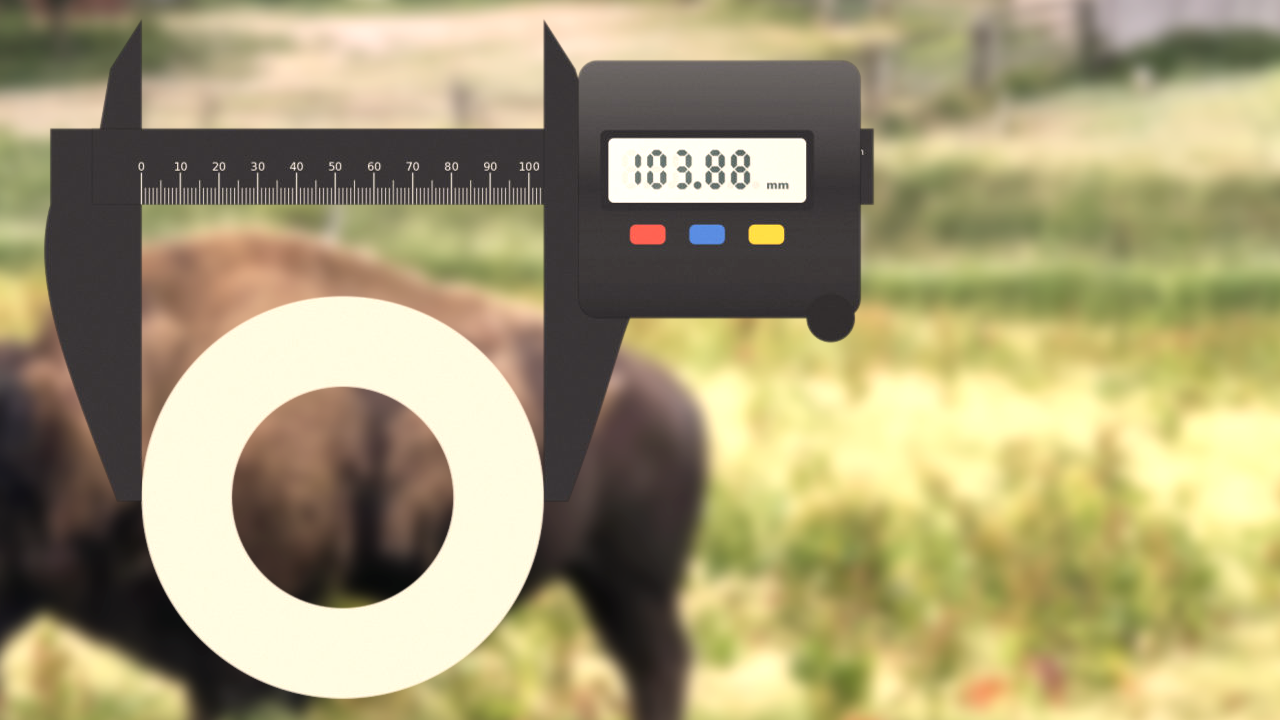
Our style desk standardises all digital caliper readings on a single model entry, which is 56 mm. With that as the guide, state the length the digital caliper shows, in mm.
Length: 103.88 mm
